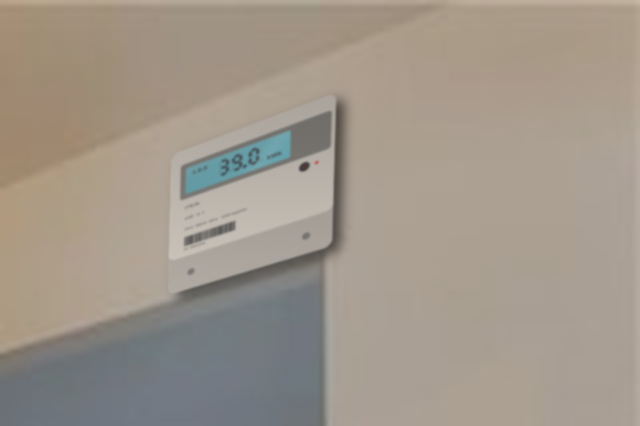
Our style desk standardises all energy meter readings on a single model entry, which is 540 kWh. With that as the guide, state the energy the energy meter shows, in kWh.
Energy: 39.0 kWh
